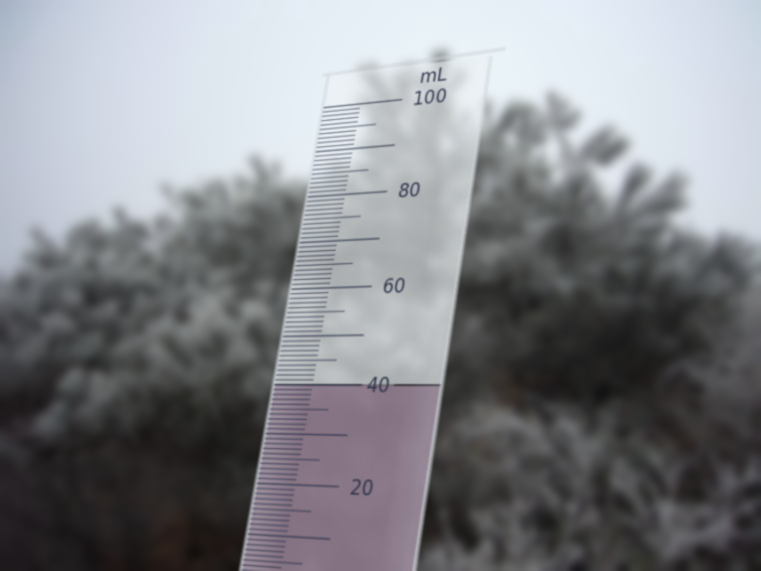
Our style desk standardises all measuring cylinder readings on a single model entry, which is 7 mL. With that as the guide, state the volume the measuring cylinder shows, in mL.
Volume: 40 mL
